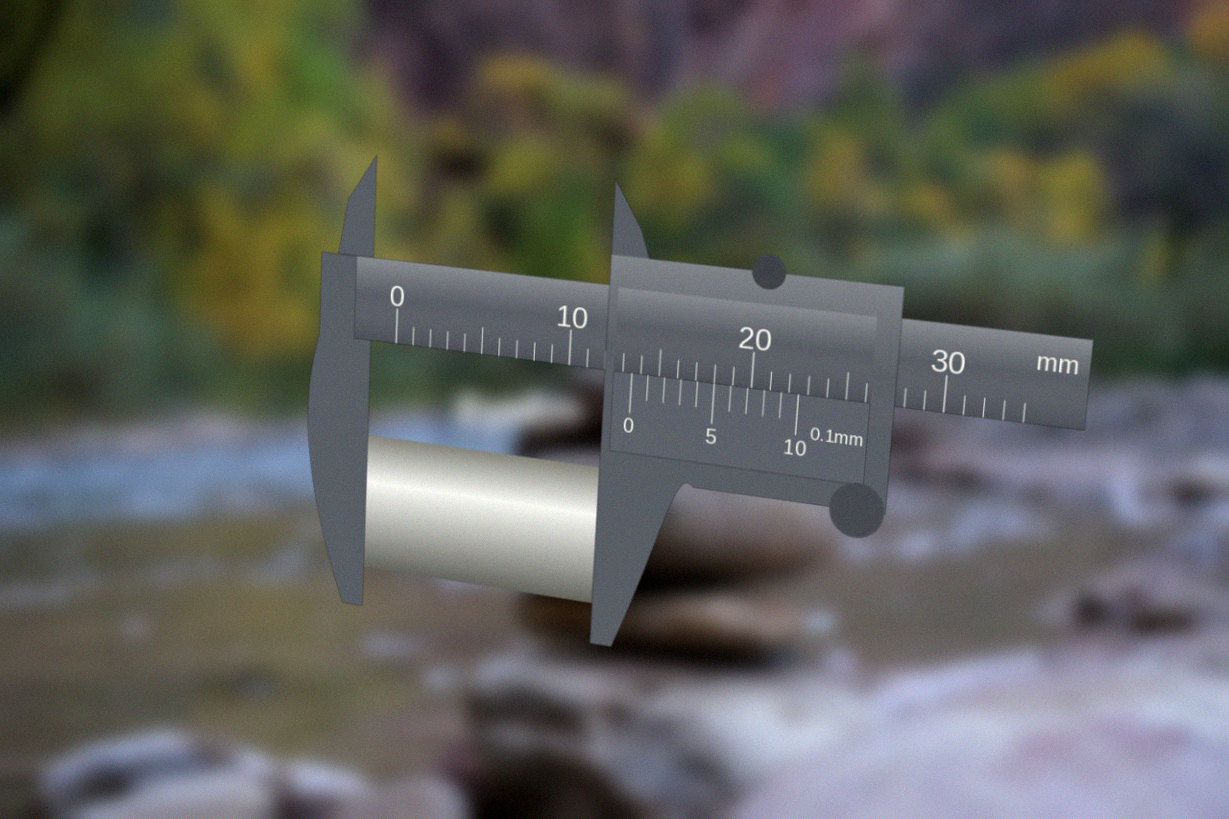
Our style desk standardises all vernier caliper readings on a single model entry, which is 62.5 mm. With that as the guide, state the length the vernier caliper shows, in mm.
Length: 13.5 mm
